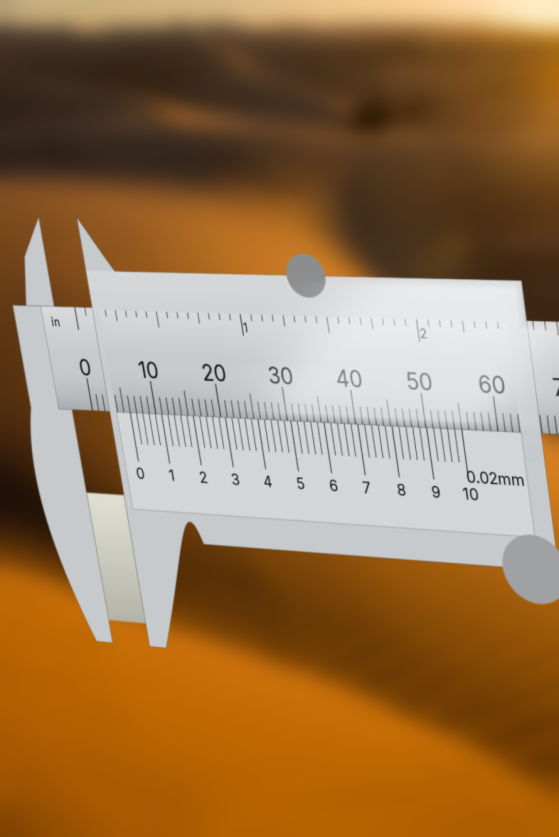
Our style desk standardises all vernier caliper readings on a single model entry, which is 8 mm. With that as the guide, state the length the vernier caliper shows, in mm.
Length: 6.0 mm
